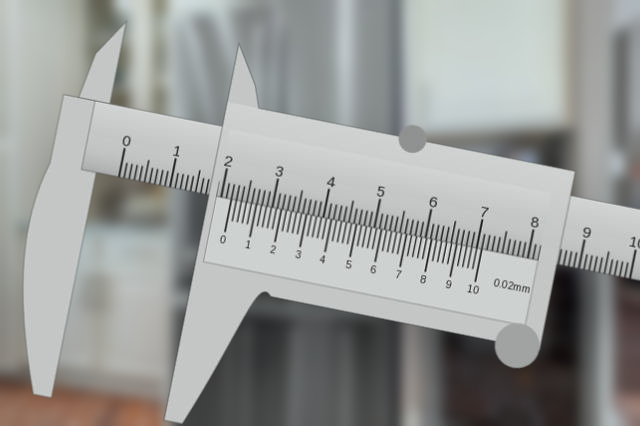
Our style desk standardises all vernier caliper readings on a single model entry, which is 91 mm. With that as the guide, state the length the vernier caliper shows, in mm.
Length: 22.0 mm
